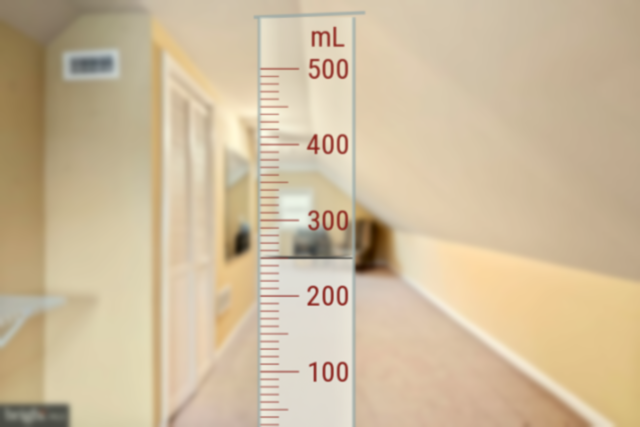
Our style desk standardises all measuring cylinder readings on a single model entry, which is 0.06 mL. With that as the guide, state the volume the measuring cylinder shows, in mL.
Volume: 250 mL
